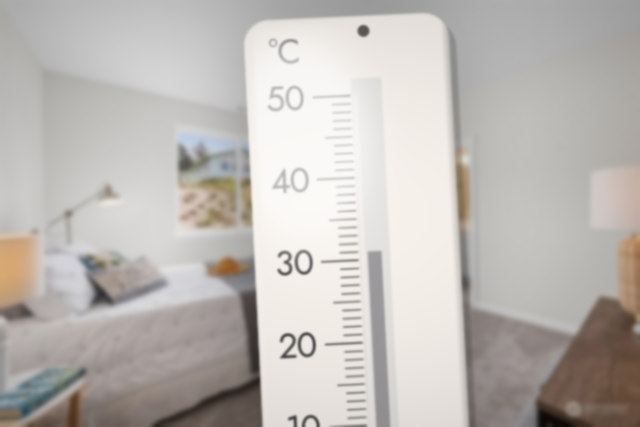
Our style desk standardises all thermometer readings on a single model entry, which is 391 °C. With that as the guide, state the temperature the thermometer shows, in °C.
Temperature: 31 °C
